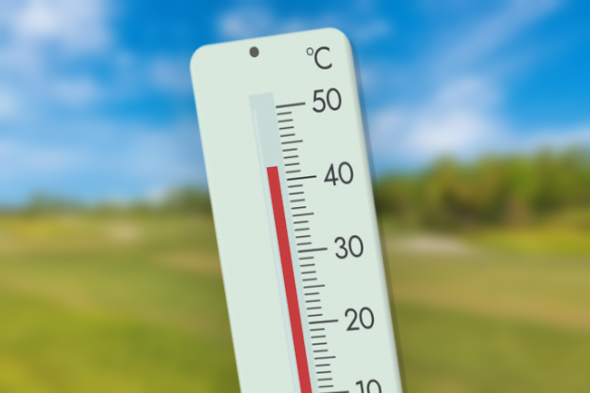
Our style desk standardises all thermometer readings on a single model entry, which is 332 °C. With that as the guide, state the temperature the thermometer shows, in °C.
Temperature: 42 °C
